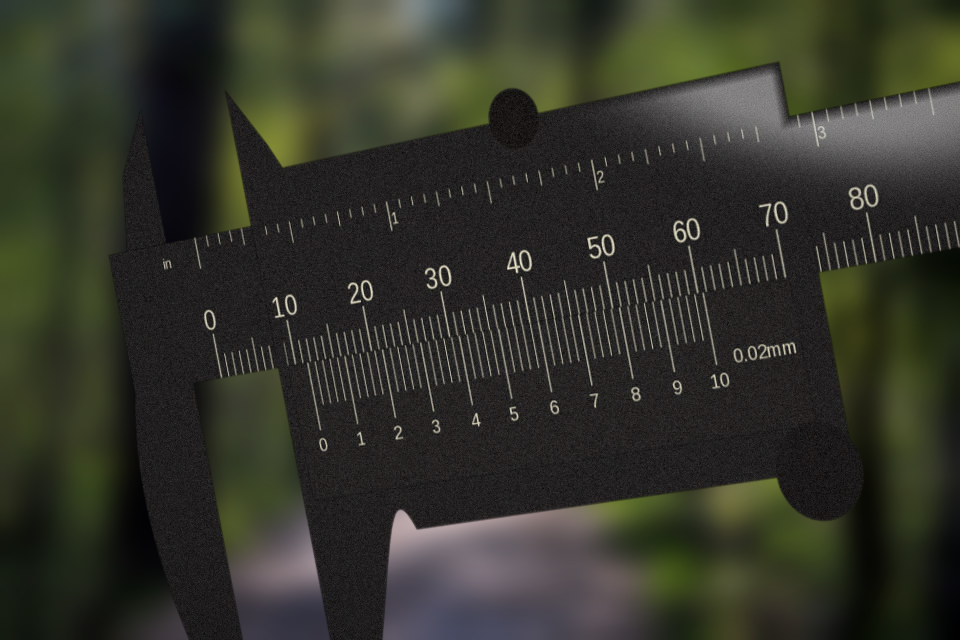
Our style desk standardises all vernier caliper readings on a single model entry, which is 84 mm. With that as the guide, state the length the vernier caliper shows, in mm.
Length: 11.6 mm
